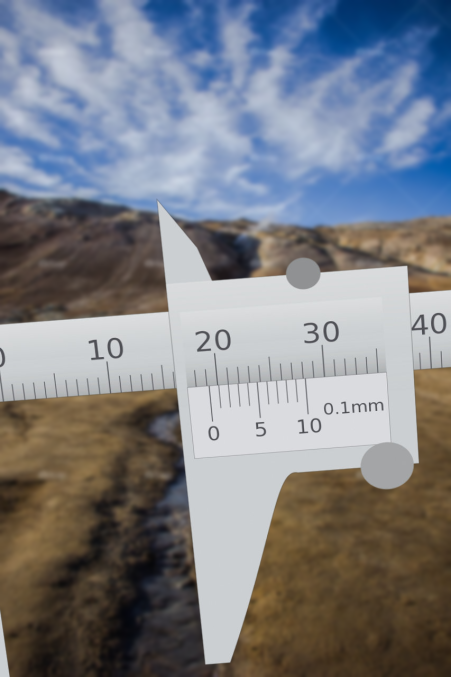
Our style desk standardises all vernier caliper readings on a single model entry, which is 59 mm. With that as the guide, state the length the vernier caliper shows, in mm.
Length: 19.2 mm
